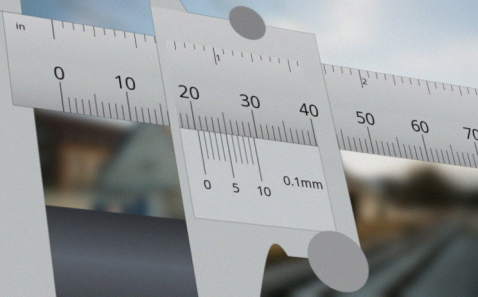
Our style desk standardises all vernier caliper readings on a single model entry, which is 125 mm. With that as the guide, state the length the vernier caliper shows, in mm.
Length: 20.4 mm
